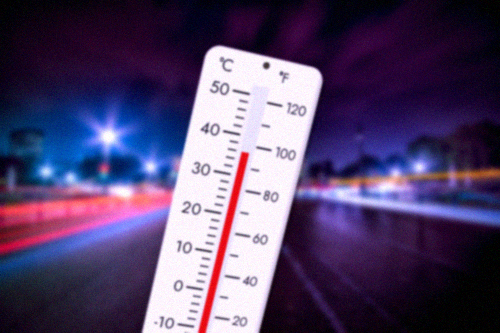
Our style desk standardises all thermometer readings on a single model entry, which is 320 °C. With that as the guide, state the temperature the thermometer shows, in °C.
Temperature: 36 °C
